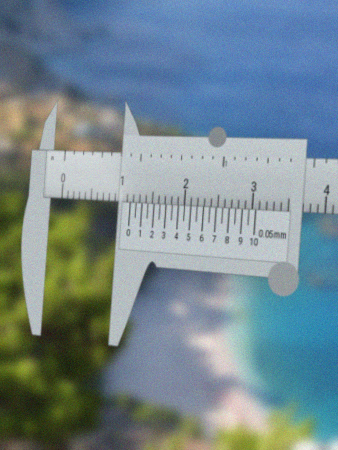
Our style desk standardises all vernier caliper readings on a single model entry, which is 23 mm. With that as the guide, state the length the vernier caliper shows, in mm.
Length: 11.5 mm
